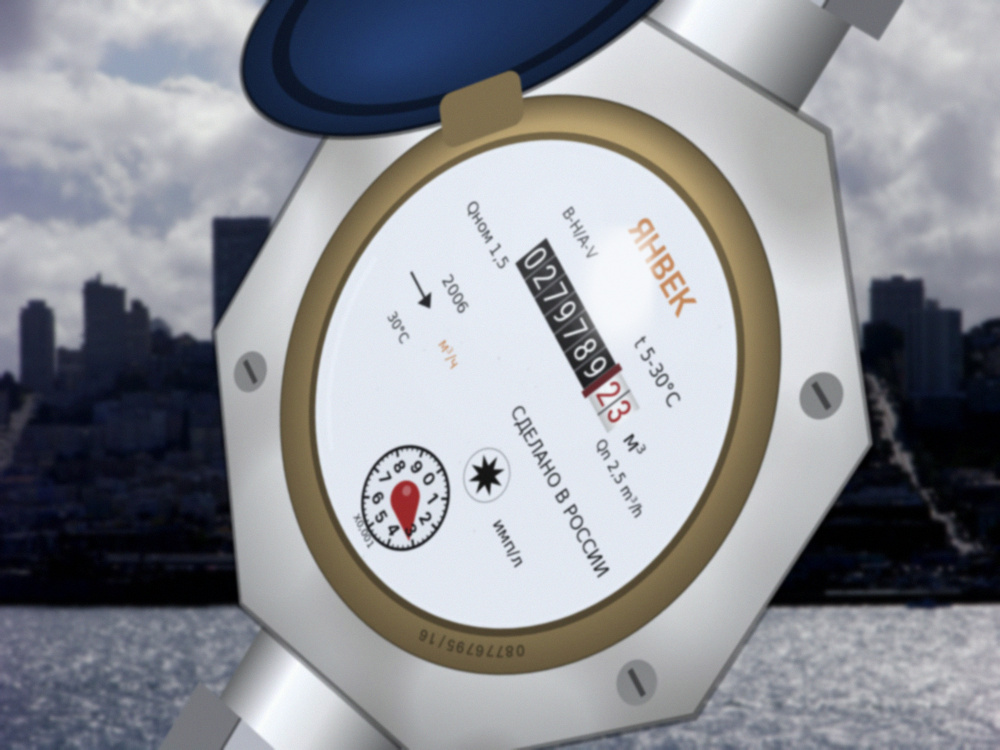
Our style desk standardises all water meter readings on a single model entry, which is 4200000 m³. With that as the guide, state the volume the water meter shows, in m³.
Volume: 279789.233 m³
